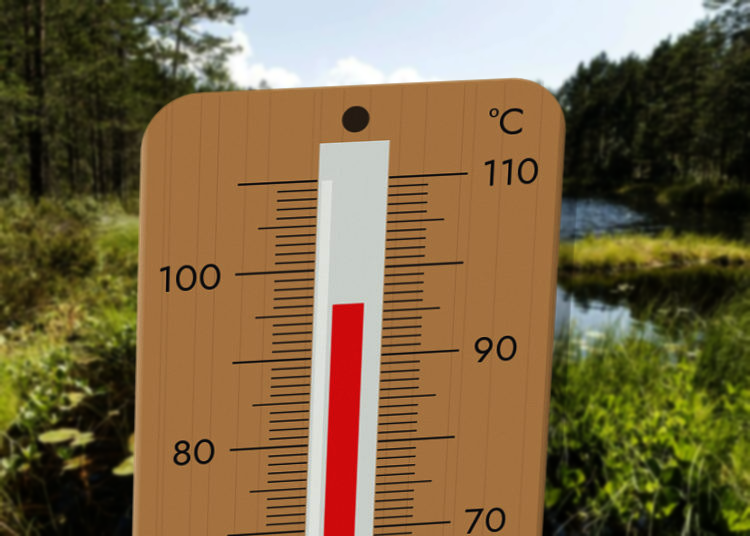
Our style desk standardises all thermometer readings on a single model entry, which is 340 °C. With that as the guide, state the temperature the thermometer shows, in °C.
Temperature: 96 °C
